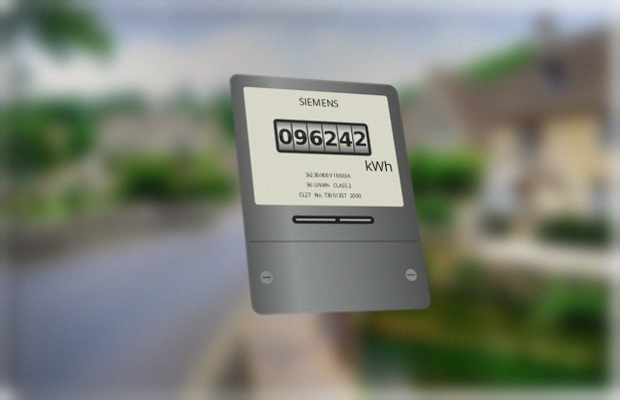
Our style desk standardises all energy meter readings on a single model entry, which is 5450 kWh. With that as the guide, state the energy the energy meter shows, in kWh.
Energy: 96242 kWh
